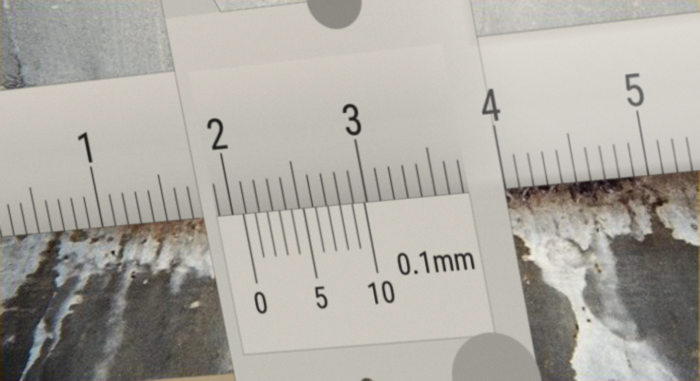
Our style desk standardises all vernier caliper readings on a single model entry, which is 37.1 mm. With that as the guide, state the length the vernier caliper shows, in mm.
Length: 20.8 mm
